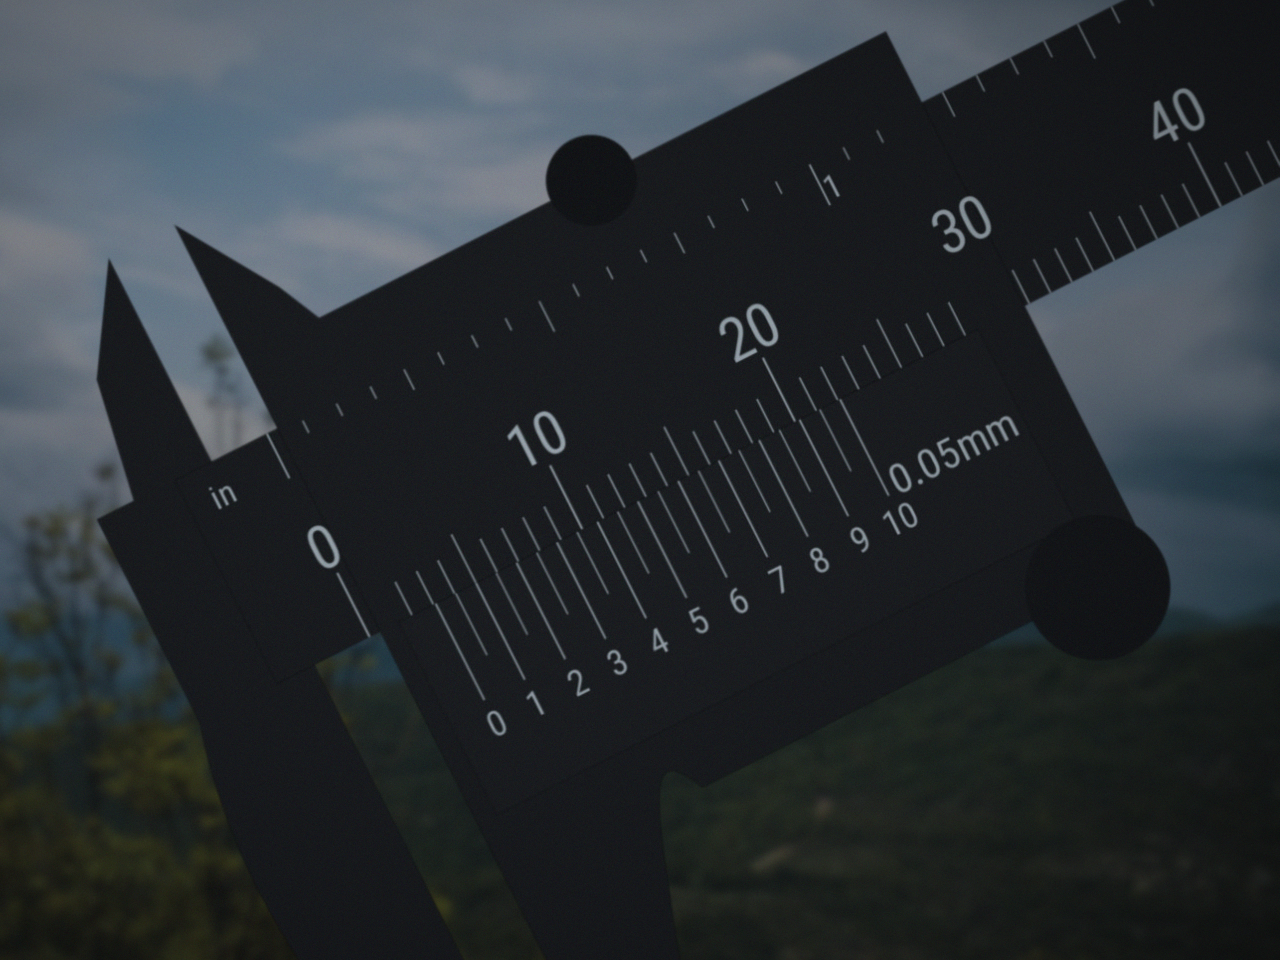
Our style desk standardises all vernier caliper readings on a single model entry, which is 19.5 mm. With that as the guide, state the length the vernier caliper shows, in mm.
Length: 3.1 mm
